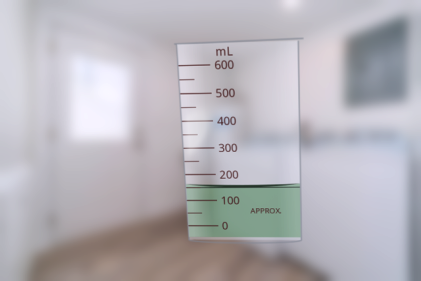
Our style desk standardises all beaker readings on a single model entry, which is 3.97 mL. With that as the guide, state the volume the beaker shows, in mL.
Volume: 150 mL
